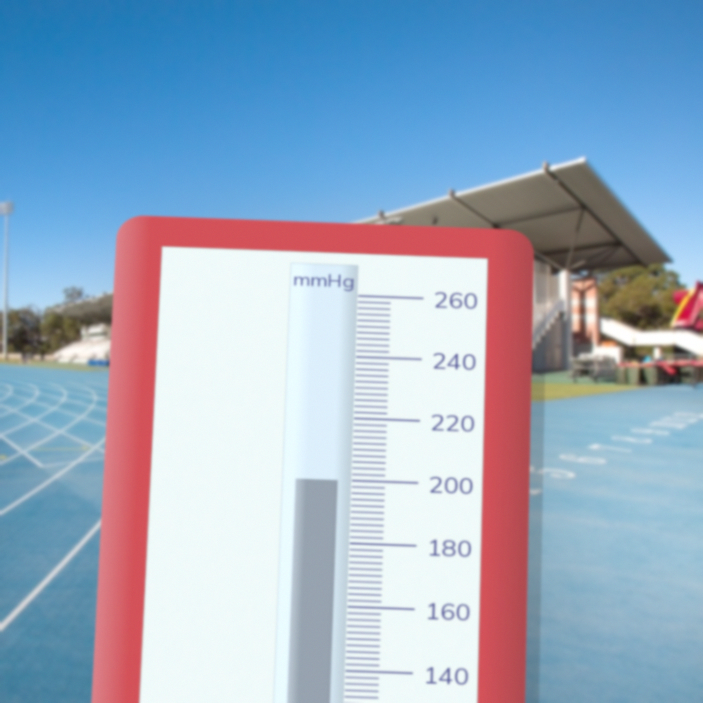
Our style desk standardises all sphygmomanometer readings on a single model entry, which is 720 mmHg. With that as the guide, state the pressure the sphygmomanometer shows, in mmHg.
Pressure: 200 mmHg
